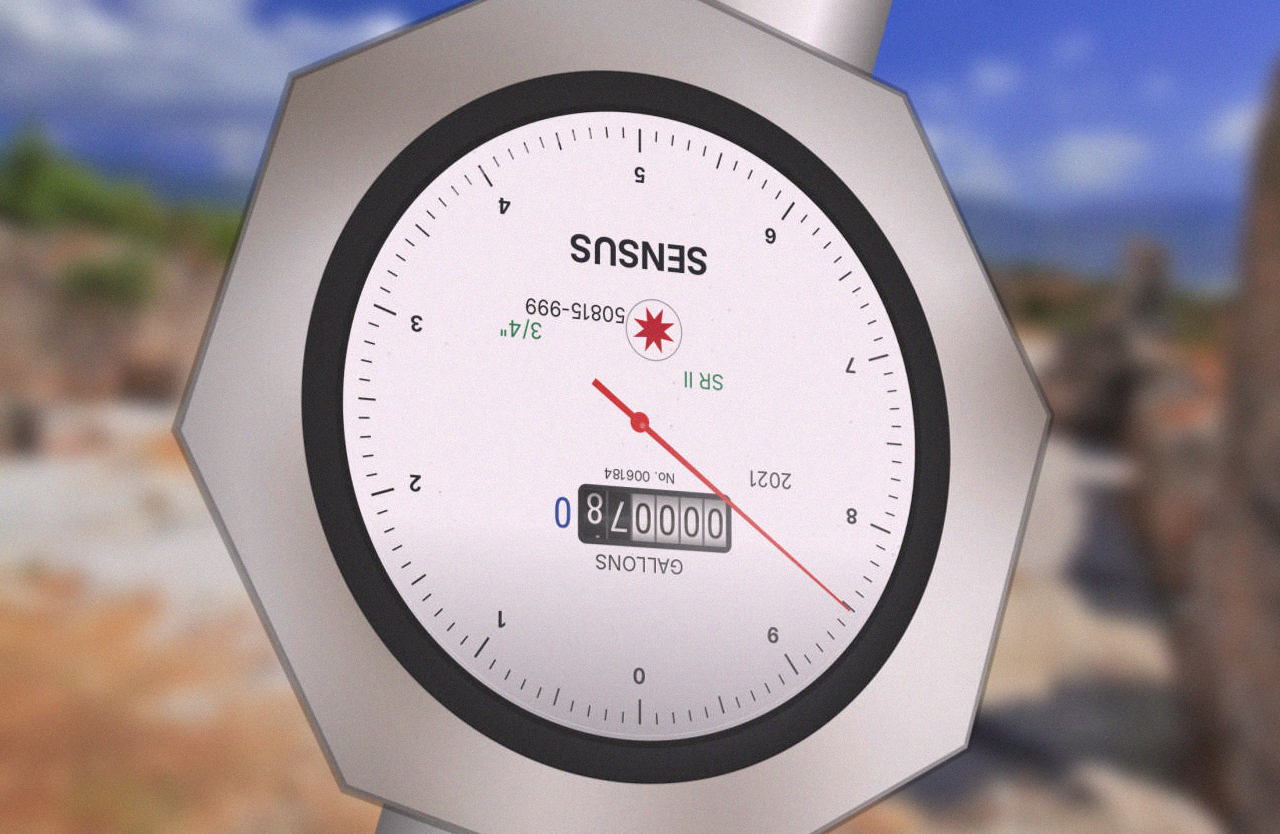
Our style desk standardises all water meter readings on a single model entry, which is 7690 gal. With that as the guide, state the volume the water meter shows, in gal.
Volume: 778.5 gal
